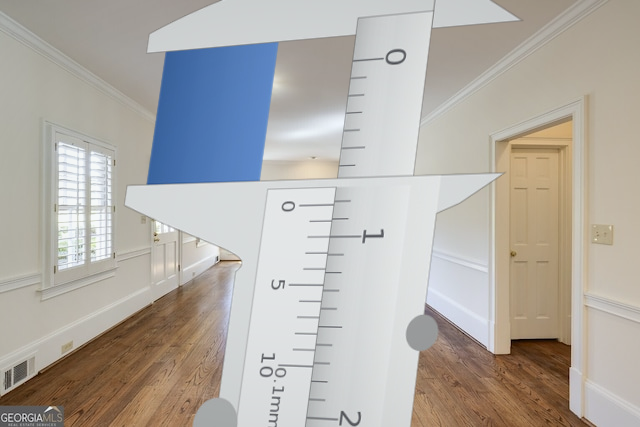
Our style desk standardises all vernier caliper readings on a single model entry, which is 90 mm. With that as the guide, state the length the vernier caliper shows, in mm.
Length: 8.2 mm
